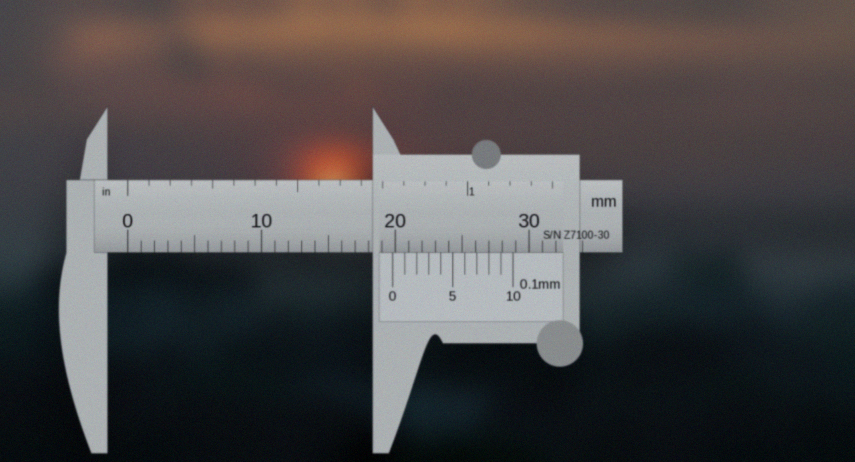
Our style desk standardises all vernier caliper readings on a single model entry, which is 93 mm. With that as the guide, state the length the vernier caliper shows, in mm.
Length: 19.8 mm
